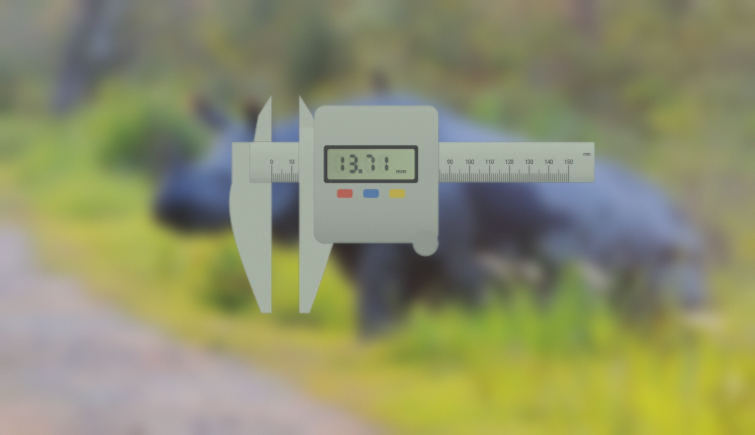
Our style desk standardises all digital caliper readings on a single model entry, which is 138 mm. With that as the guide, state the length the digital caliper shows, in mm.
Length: 13.71 mm
